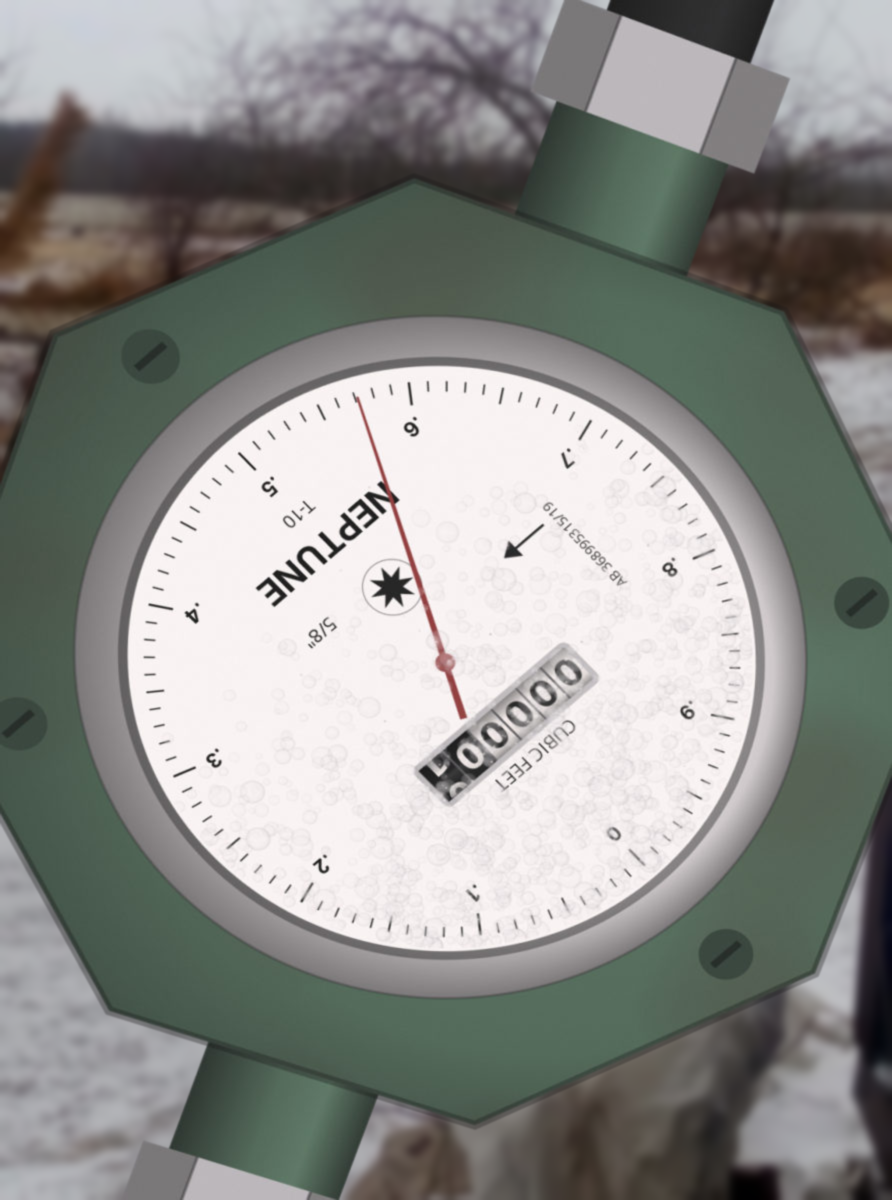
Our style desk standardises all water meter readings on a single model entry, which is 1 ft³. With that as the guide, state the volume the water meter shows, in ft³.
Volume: 0.57 ft³
